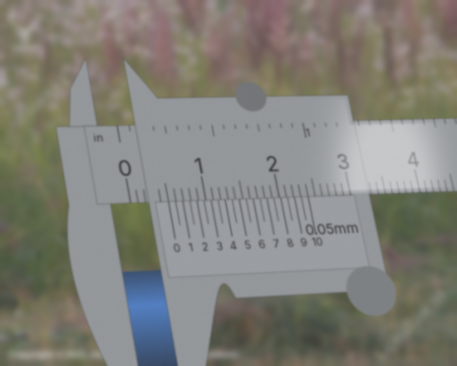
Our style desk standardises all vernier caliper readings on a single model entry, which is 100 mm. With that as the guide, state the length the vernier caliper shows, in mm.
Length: 5.0 mm
